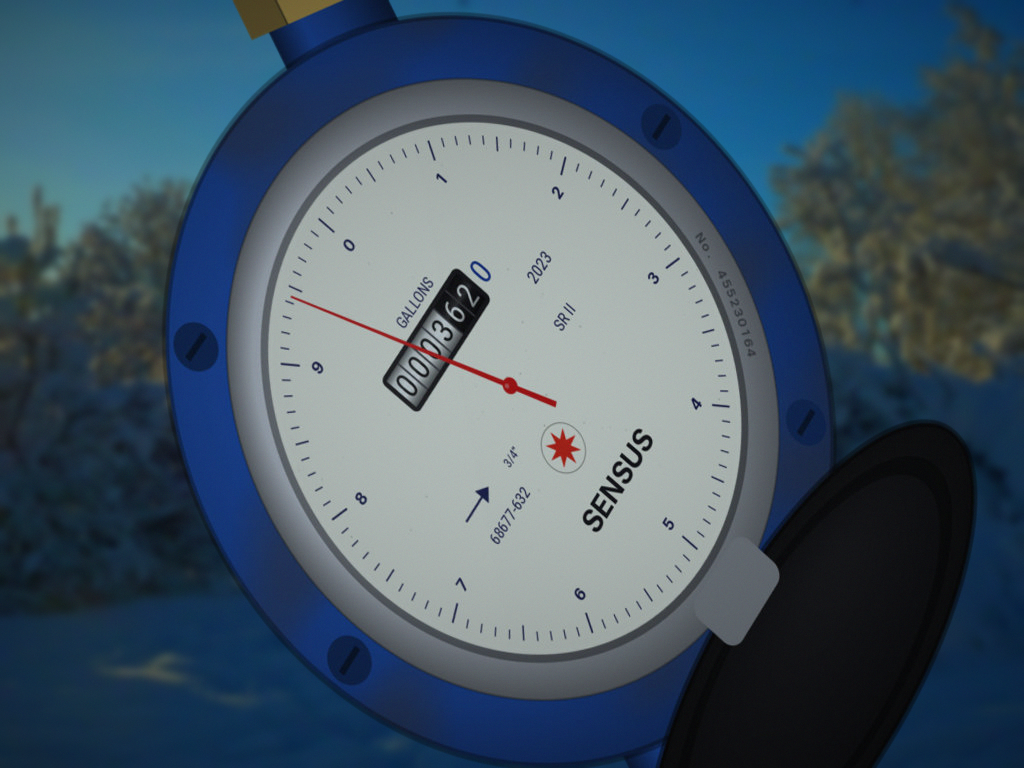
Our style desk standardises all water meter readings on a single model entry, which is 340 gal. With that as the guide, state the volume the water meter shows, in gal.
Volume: 3619.4 gal
